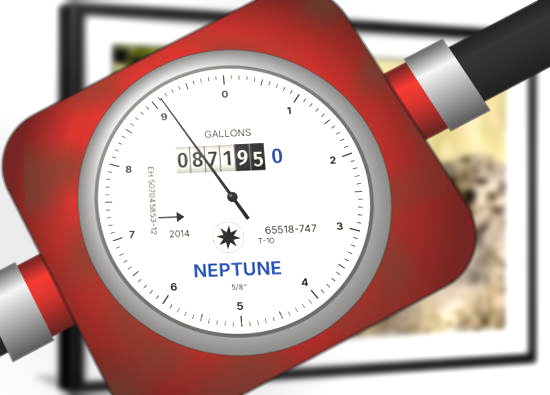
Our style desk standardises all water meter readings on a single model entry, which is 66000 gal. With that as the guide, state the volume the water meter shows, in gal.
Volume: 871949.1 gal
